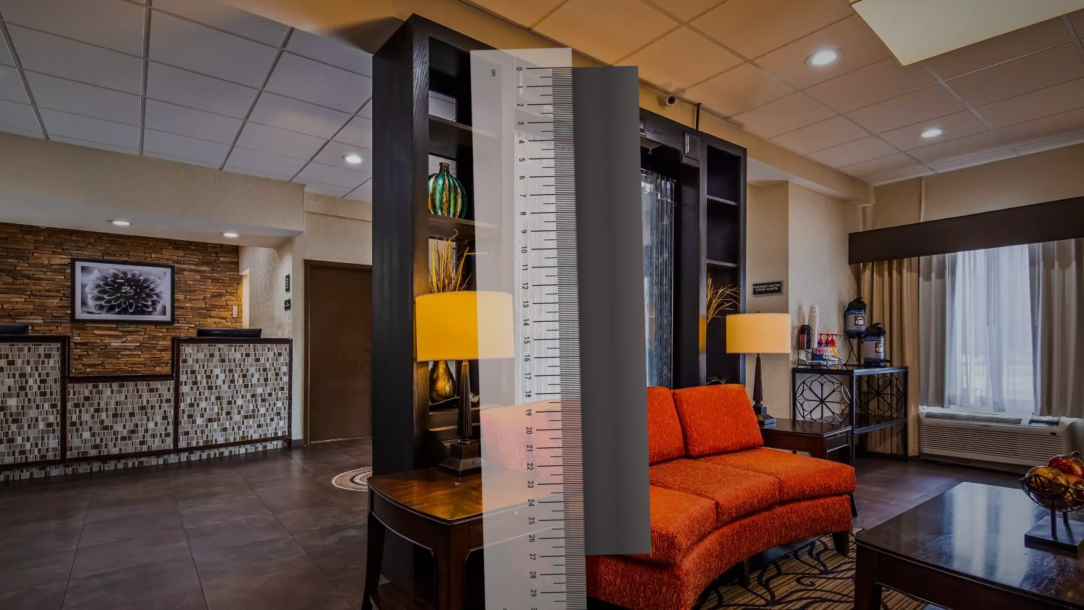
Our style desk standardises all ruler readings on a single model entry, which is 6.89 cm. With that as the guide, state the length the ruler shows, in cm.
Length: 27 cm
